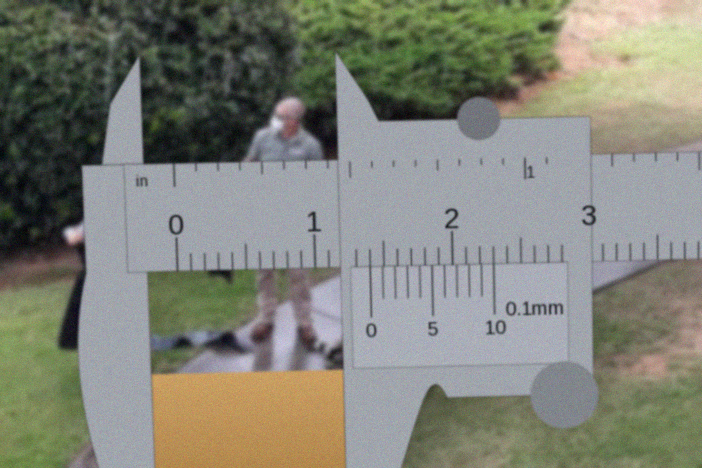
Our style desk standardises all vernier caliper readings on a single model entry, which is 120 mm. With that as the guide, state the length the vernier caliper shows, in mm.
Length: 14.0 mm
